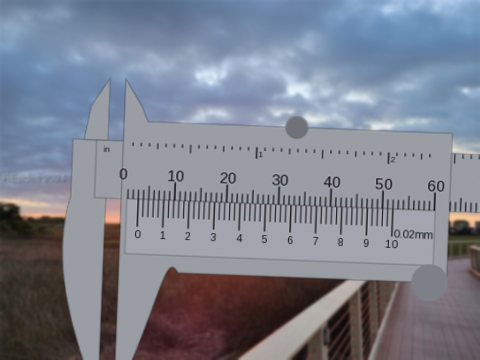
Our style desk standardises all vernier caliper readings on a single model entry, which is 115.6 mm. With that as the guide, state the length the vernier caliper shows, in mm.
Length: 3.0 mm
